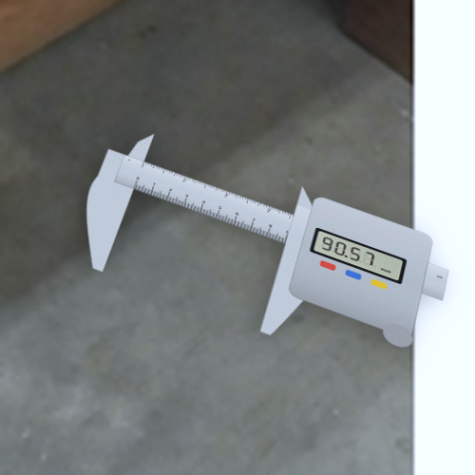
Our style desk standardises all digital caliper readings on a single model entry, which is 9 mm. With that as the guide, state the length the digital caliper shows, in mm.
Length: 90.57 mm
